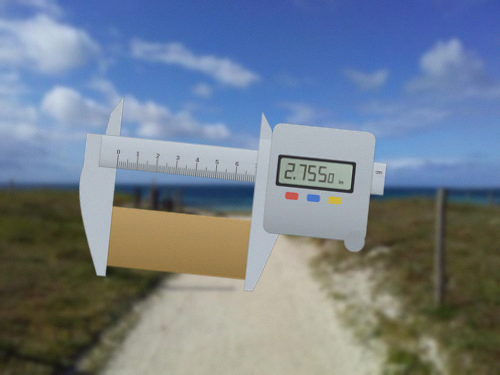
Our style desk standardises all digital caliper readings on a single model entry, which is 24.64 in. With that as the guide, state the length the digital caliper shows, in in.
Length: 2.7550 in
